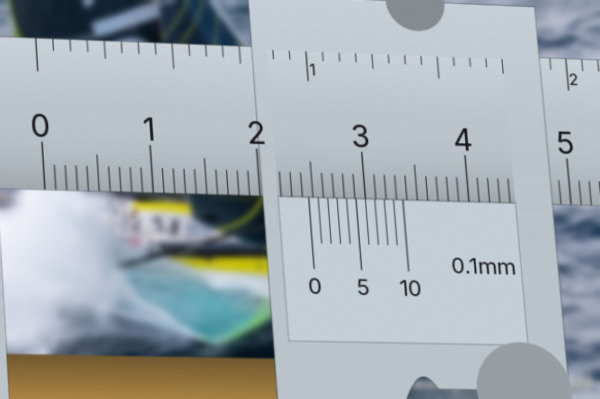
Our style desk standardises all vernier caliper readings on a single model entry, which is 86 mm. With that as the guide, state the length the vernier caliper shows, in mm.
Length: 24.6 mm
